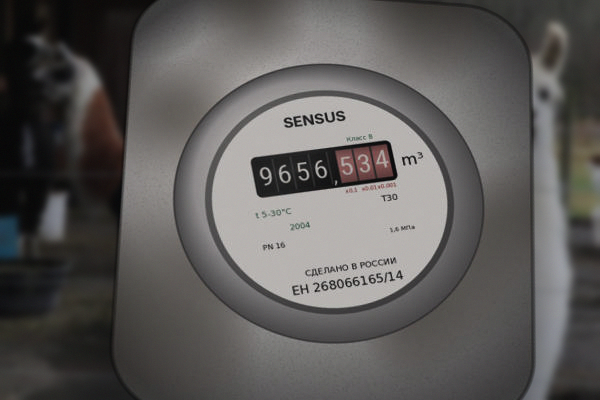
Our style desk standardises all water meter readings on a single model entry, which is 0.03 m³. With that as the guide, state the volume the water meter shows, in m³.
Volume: 9656.534 m³
